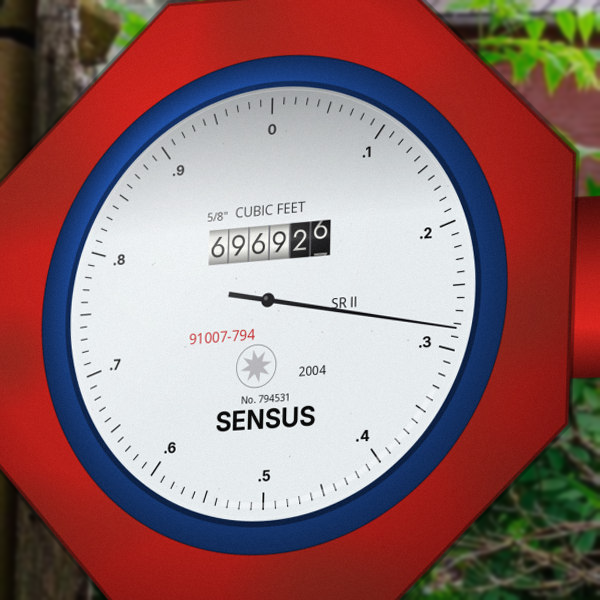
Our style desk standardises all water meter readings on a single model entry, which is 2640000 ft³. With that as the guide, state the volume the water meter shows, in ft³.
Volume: 696926.28 ft³
